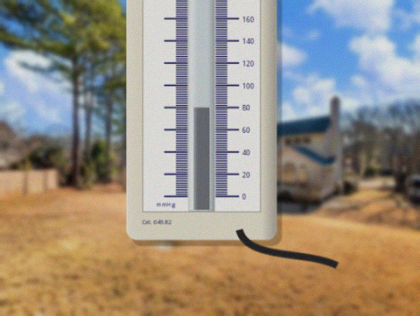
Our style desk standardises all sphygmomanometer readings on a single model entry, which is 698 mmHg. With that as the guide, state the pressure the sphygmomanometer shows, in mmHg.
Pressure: 80 mmHg
